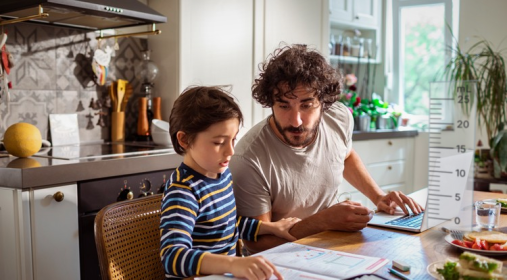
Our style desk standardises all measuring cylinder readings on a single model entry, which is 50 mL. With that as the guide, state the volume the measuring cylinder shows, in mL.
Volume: 15 mL
